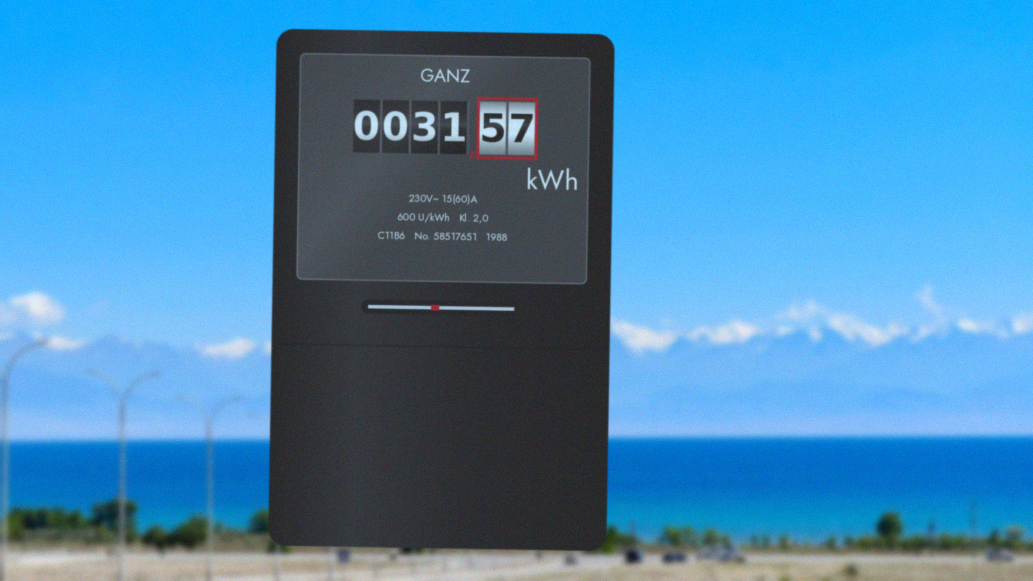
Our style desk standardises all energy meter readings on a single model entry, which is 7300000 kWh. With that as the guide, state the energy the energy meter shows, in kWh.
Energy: 31.57 kWh
